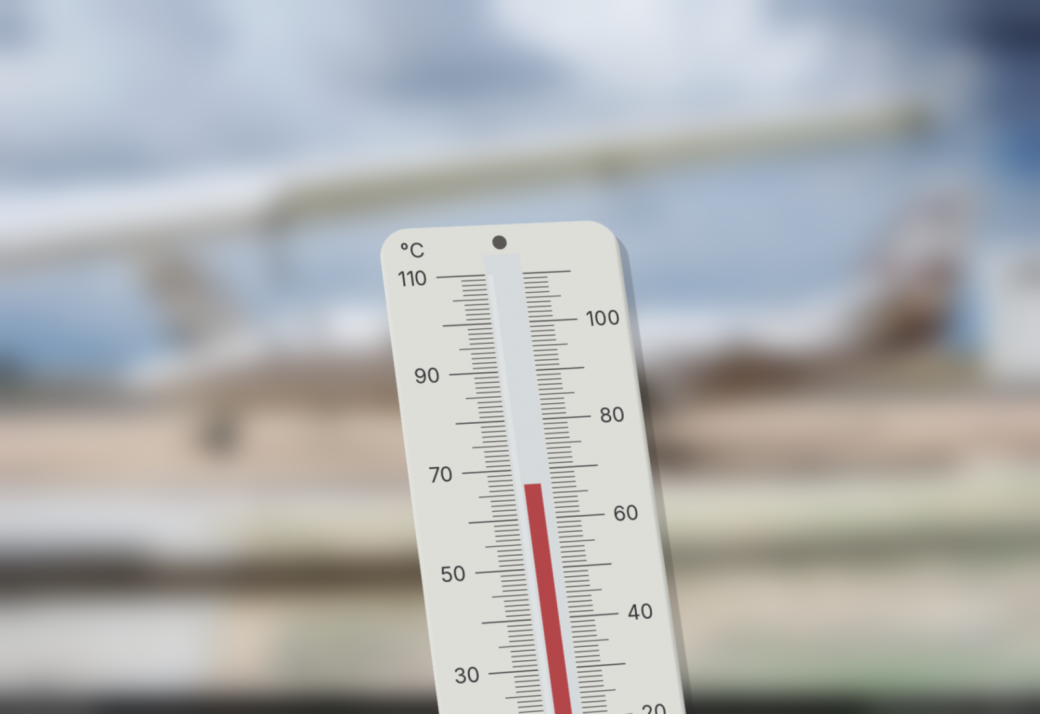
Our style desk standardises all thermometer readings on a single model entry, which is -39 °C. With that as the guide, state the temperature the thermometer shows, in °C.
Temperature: 67 °C
